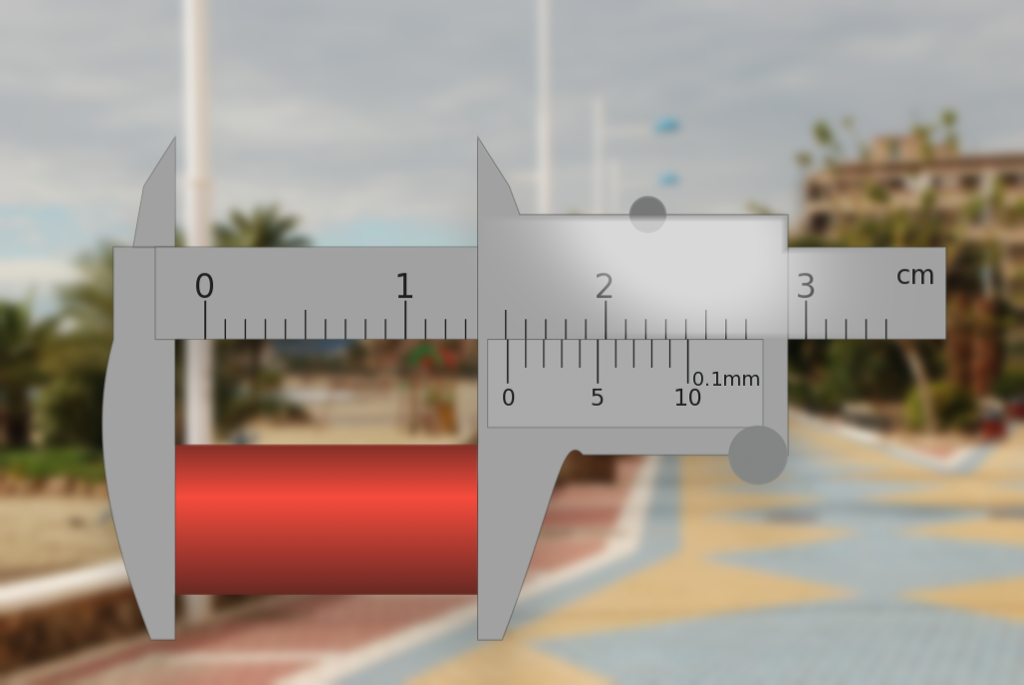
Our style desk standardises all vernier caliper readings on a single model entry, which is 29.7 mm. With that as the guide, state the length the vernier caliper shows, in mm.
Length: 15.1 mm
